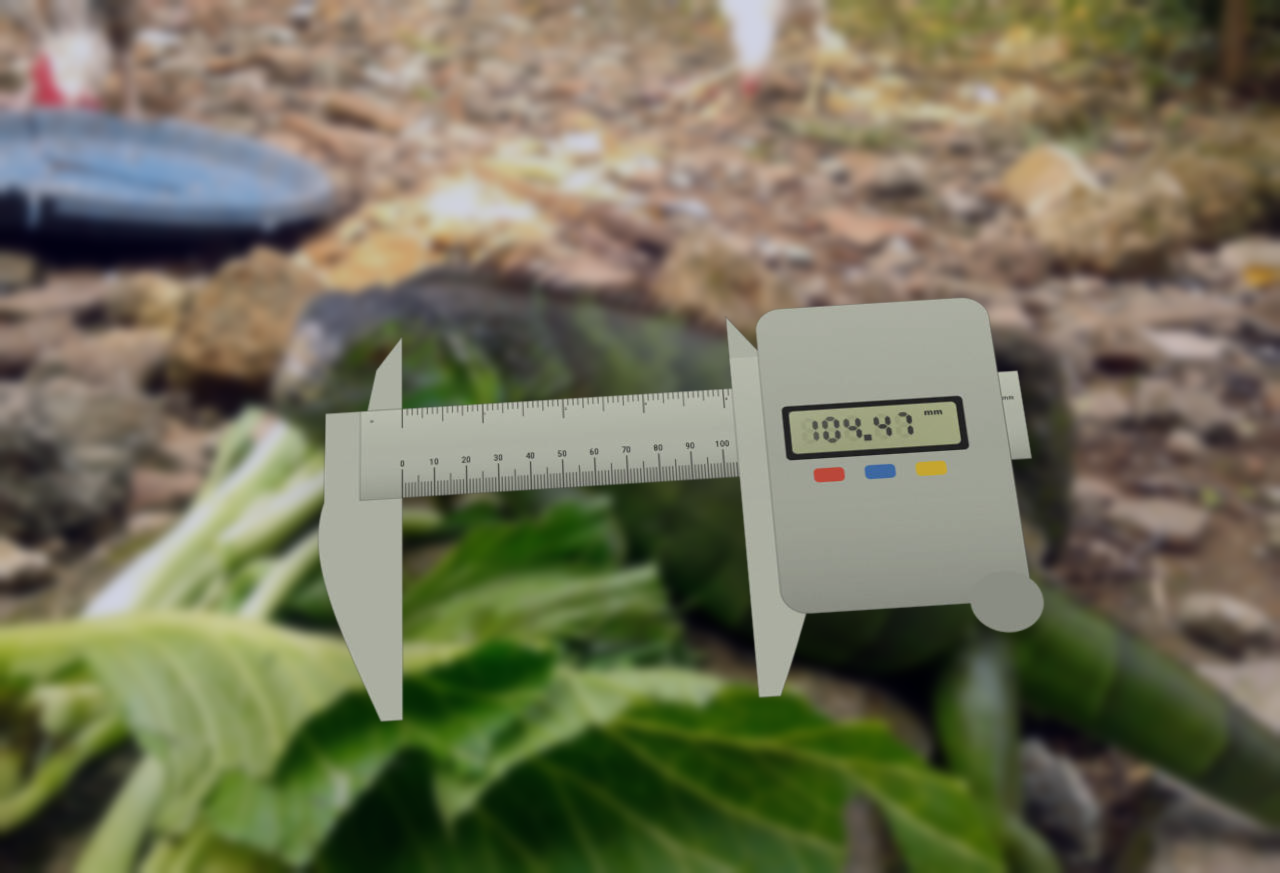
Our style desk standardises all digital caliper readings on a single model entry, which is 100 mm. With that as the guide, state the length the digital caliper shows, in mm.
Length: 104.47 mm
